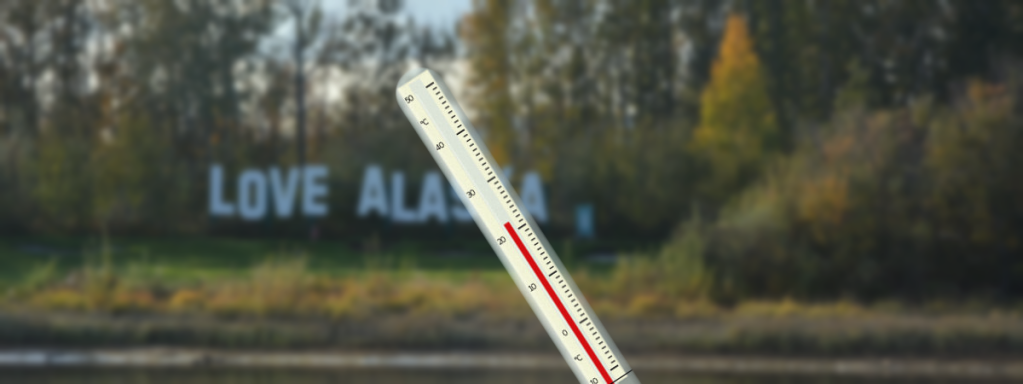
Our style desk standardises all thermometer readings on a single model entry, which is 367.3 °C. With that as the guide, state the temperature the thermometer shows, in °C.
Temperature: 22 °C
